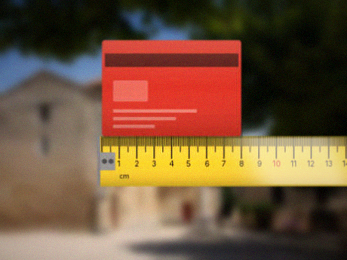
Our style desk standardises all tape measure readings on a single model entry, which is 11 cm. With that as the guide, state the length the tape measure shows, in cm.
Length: 8 cm
